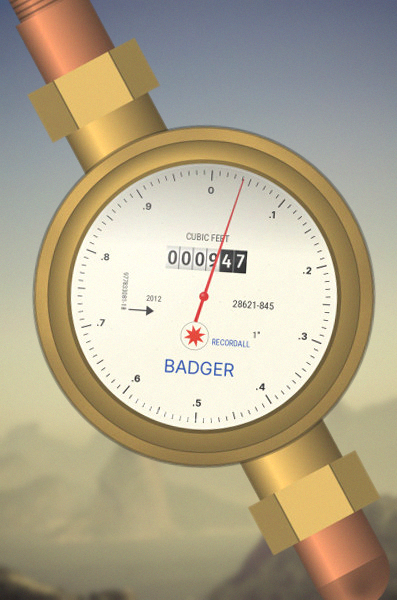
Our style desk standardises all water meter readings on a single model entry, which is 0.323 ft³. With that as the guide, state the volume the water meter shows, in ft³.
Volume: 947.04 ft³
